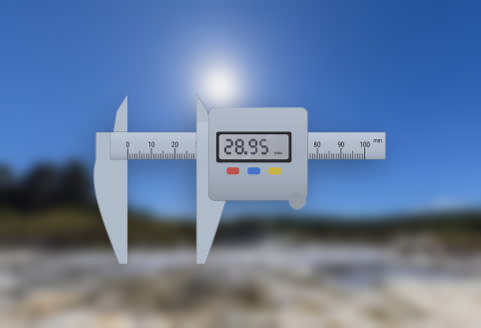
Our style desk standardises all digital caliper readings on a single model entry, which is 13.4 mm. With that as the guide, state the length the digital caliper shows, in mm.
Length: 28.95 mm
